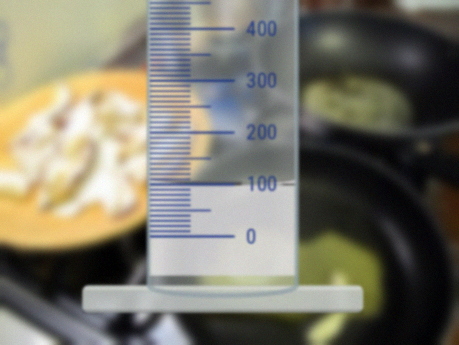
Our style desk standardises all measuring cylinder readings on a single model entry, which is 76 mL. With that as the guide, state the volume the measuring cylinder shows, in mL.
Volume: 100 mL
